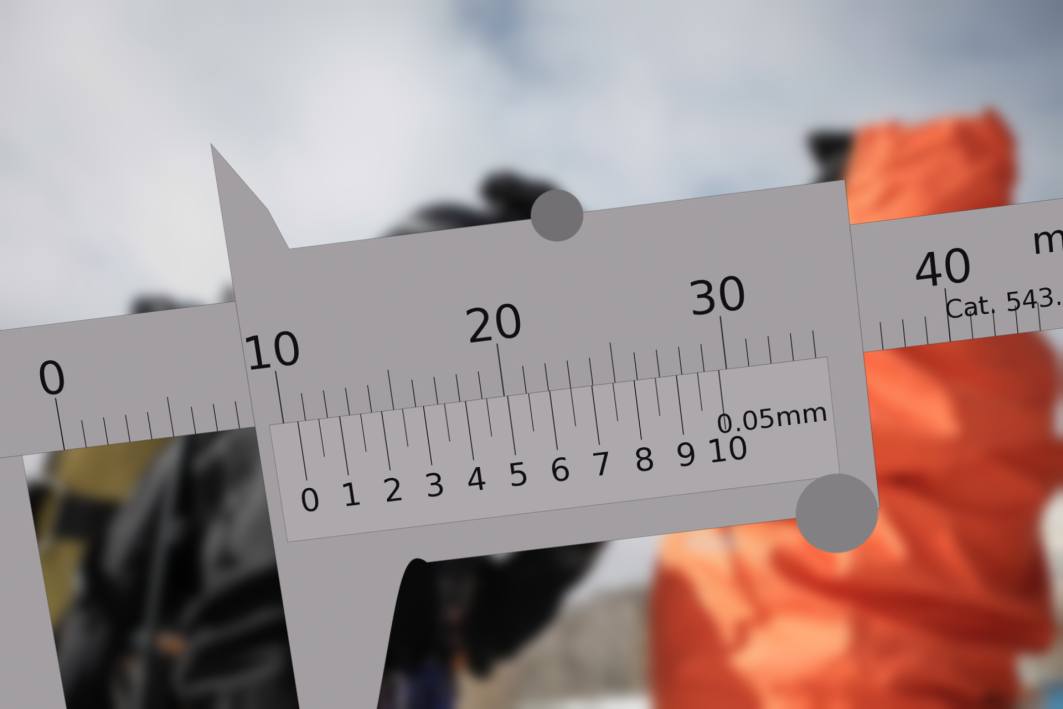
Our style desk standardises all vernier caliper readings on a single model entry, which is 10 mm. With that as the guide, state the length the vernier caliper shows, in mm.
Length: 10.65 mm
